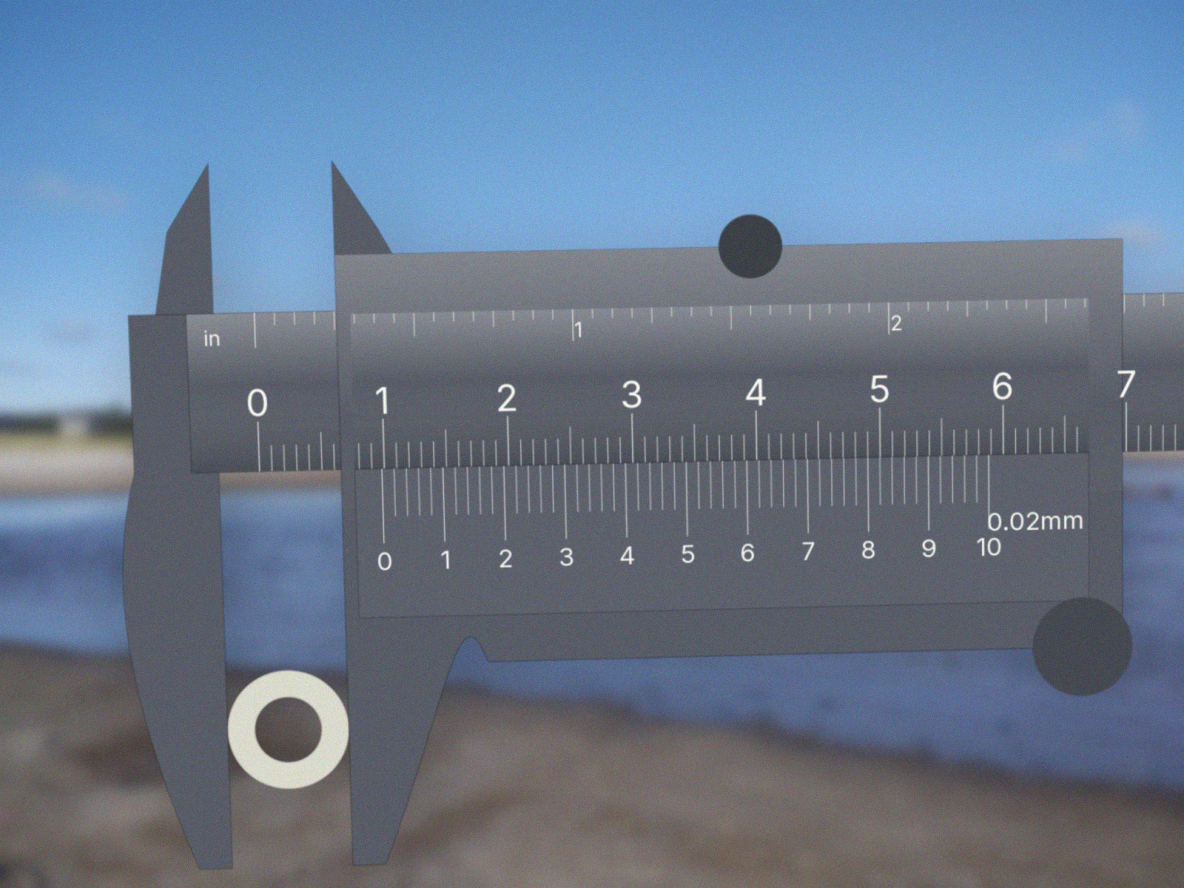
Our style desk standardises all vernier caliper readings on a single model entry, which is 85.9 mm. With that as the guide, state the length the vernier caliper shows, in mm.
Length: 9.8 mm
